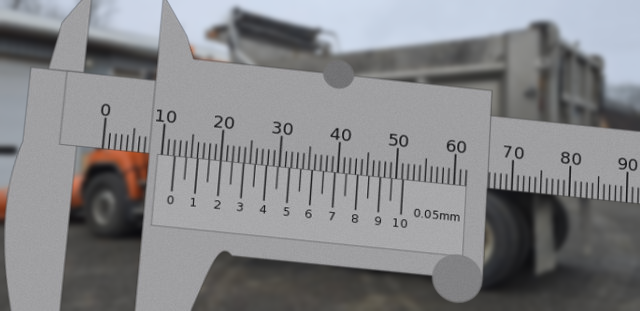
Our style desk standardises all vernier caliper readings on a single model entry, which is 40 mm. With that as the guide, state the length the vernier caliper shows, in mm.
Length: 12.2 mm
